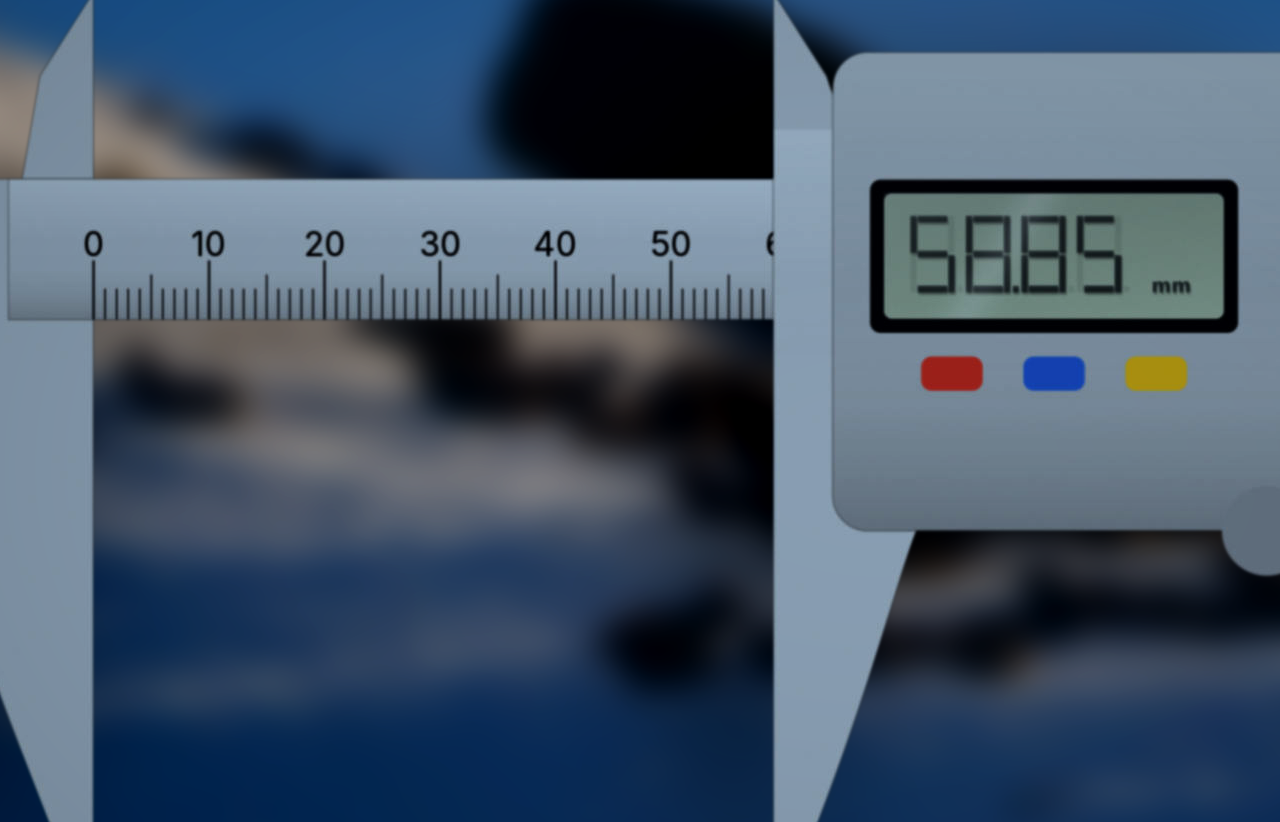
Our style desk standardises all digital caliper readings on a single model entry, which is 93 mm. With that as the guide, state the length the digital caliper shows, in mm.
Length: 58.85 mm
